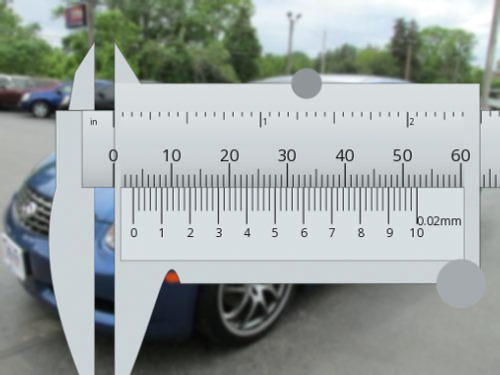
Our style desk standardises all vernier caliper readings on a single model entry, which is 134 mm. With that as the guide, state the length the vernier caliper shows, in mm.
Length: 3.4 mm
